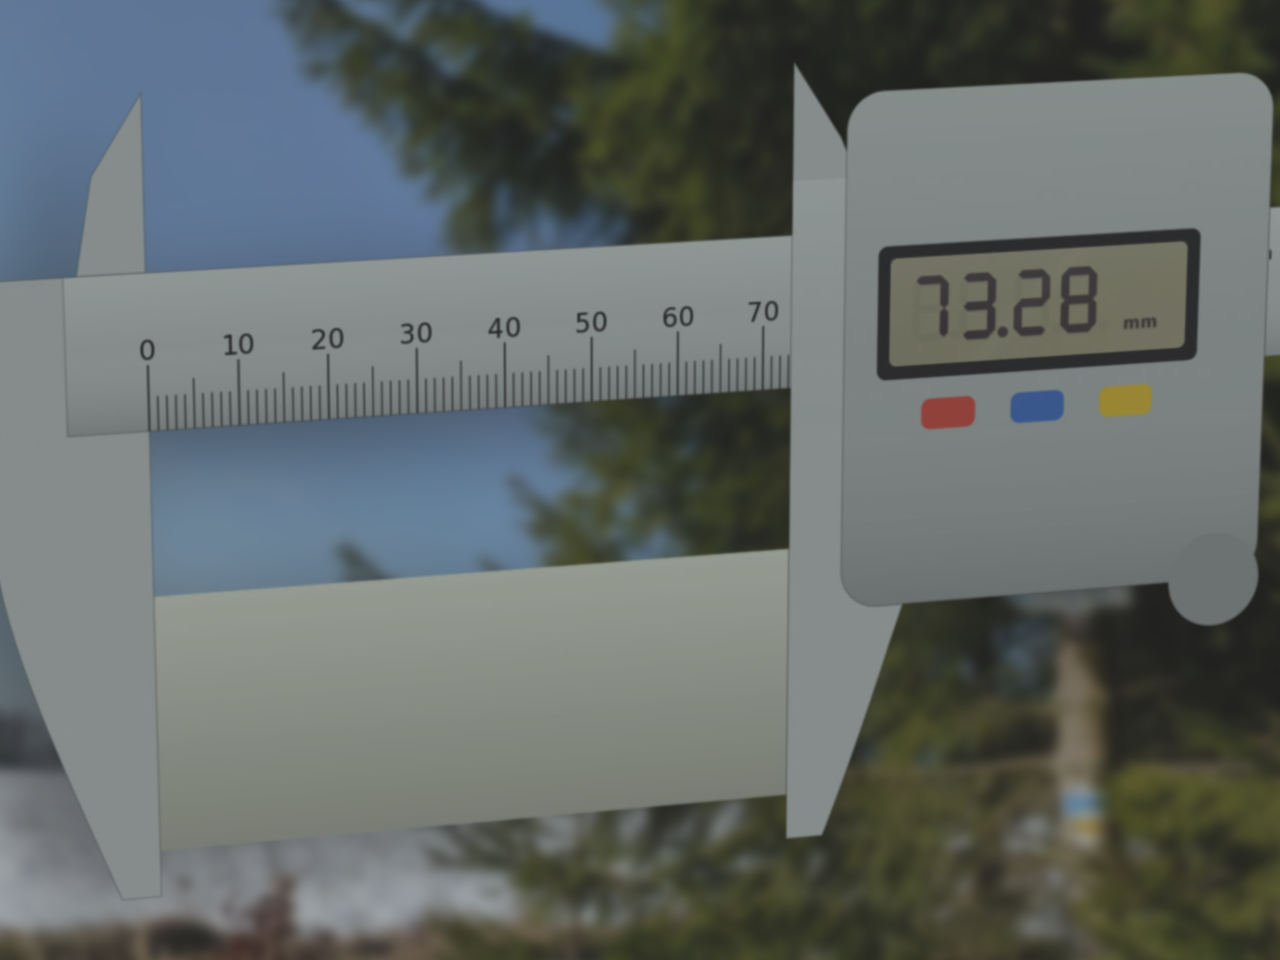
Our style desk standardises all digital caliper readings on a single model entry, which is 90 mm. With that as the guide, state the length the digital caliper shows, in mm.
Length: 73.28 mm
